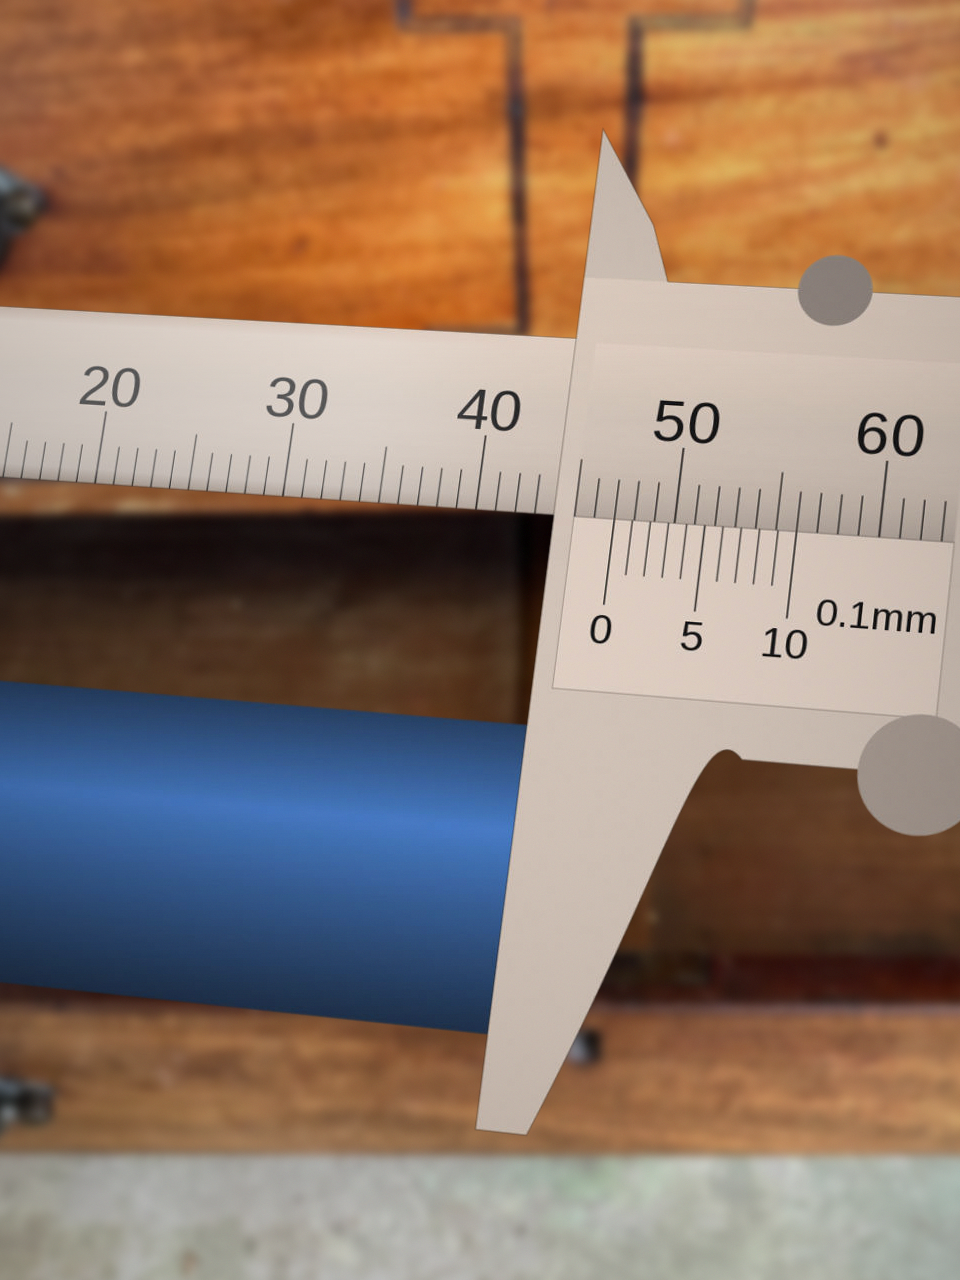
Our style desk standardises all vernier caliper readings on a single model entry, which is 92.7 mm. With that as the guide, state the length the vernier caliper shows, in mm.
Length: 47.0 mm
